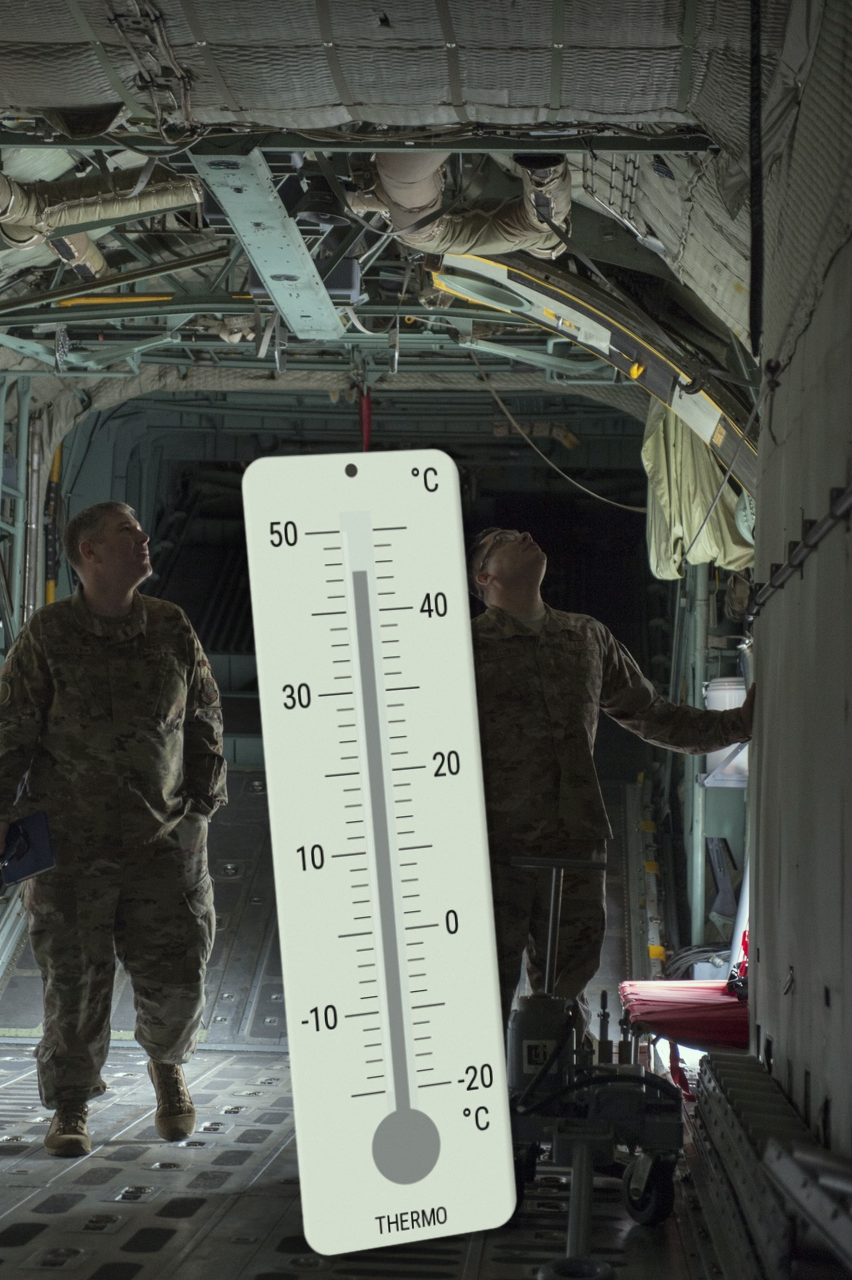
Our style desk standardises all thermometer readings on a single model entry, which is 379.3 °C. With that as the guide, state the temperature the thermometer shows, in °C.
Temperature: 45 °C
